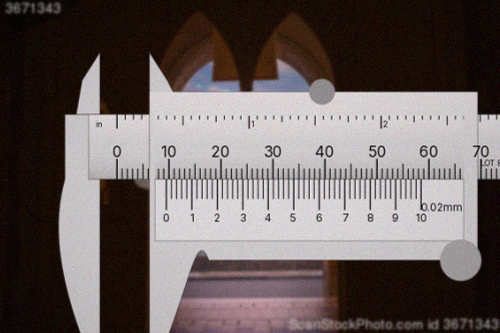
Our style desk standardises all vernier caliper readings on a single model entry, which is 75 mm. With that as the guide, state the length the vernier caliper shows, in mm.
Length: 9.5 mm
